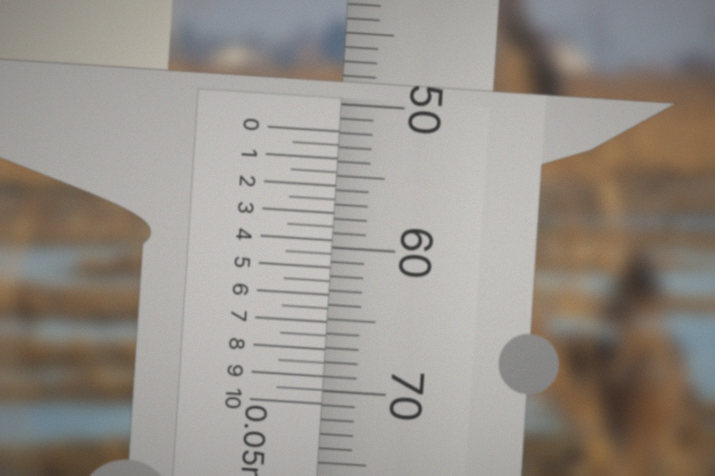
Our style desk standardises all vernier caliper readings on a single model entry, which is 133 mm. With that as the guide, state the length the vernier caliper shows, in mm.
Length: 51.9 mm
